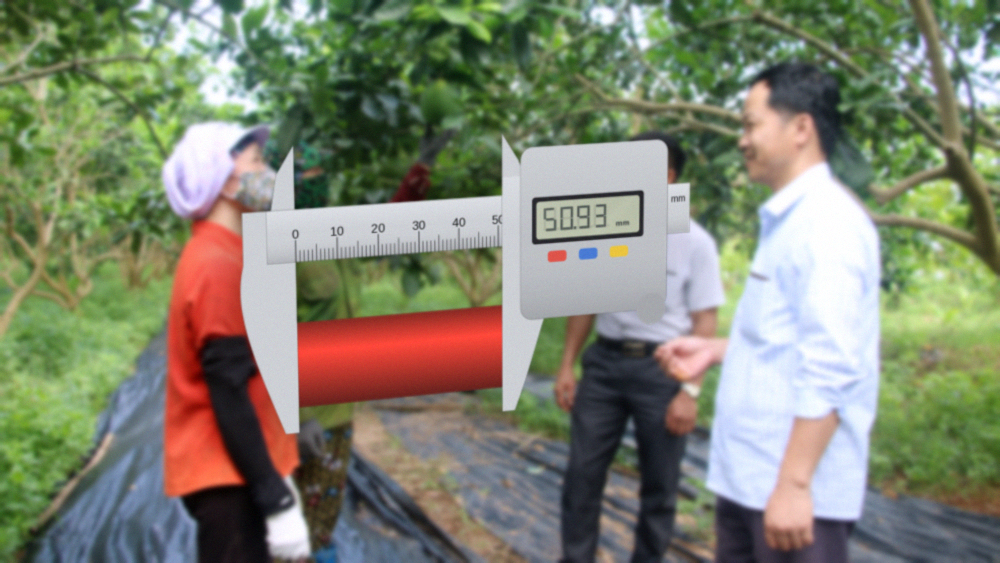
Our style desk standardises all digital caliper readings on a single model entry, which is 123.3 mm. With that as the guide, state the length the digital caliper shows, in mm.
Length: 50.93 mm
